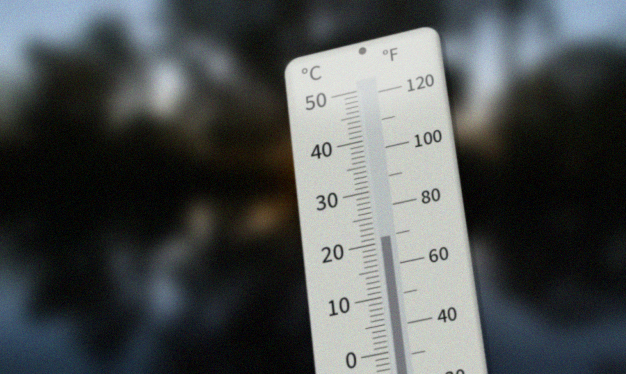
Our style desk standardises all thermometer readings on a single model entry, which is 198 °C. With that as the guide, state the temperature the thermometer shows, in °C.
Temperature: 21 °C
